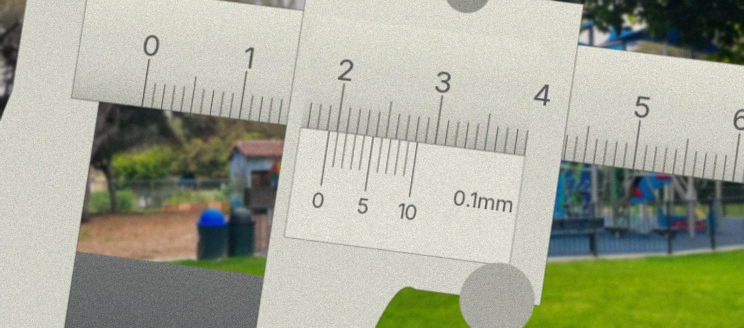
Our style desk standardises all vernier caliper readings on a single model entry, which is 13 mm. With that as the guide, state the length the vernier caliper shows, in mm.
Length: 19.2 mm
